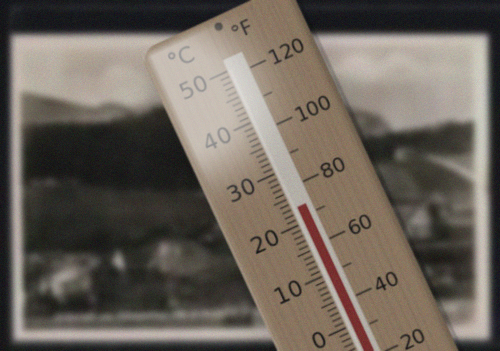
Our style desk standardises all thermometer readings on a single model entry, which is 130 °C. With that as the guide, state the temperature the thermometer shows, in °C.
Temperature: 23 °C
